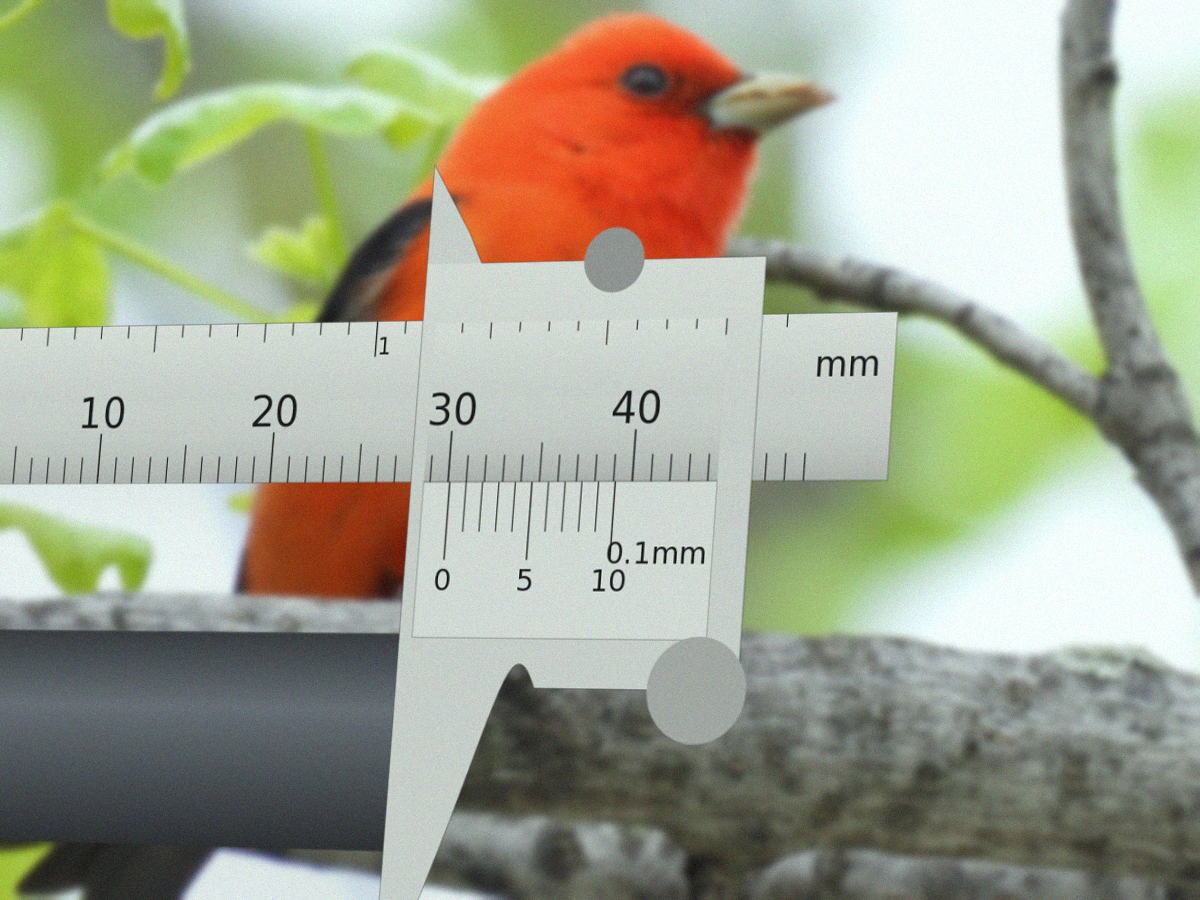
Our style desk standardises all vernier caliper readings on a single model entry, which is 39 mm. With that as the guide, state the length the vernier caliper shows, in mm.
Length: 30.1 mm
